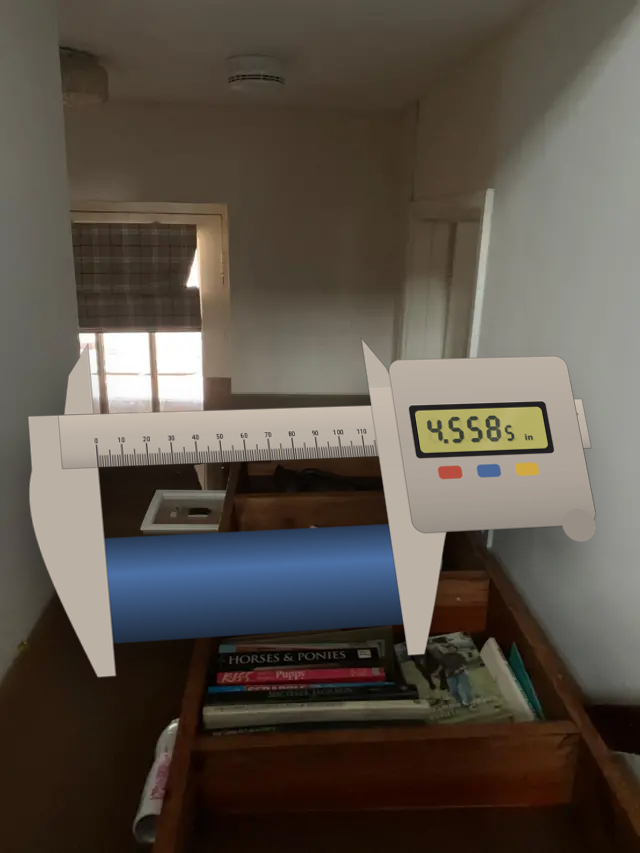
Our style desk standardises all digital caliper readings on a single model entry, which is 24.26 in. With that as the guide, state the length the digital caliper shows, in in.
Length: 4.5585 in
